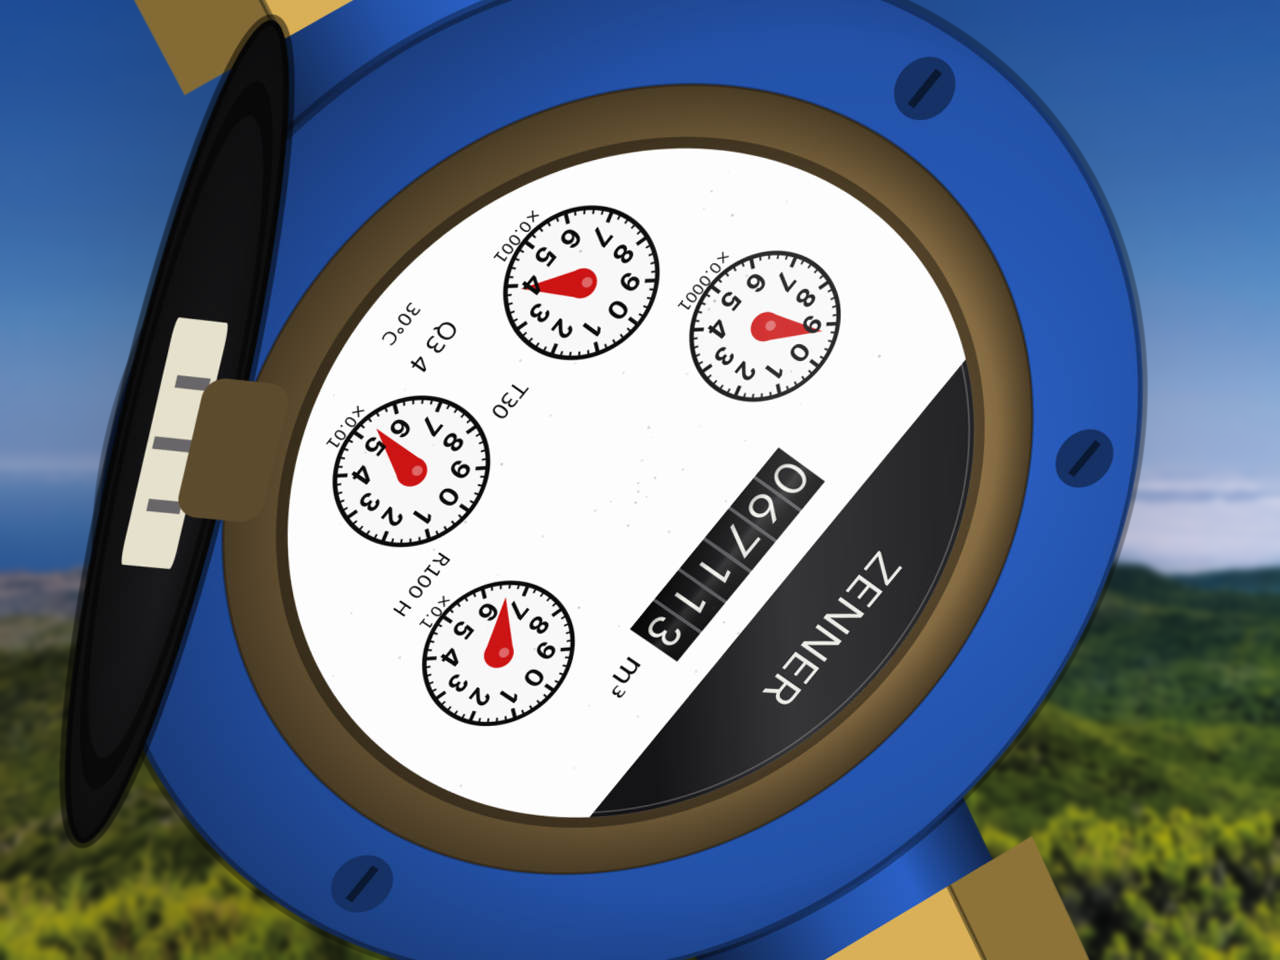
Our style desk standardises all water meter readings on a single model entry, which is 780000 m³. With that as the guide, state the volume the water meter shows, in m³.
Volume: 67113.6539 m³
